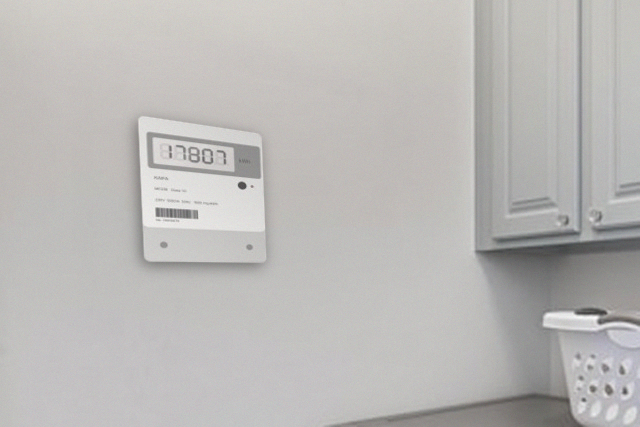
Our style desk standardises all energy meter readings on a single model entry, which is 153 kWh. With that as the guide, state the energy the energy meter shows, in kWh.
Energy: 17807 kWh
